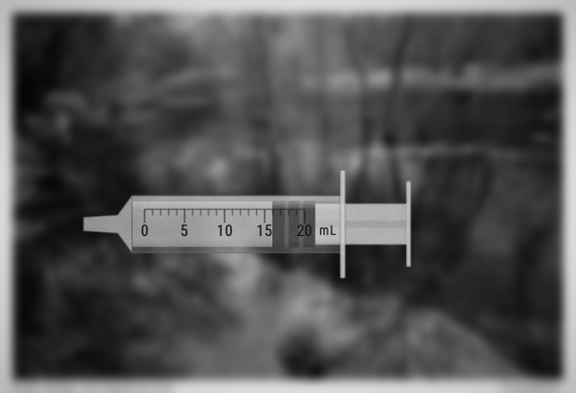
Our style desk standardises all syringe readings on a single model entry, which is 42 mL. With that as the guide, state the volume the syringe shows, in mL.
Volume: 16 mL
